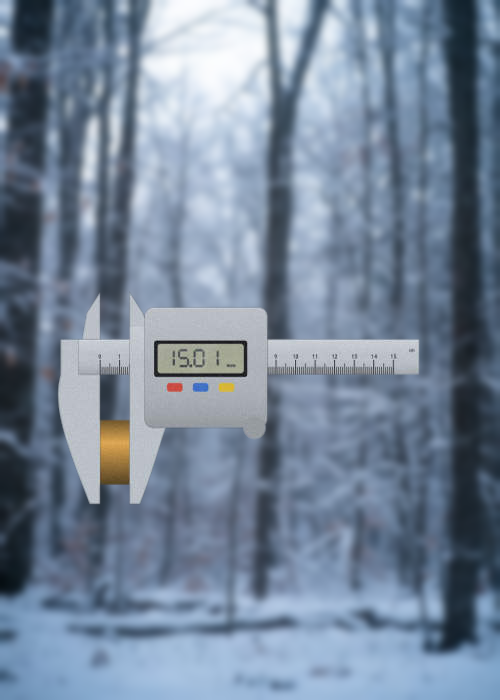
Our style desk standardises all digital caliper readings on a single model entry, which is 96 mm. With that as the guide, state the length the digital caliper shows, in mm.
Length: 15.01 mm
